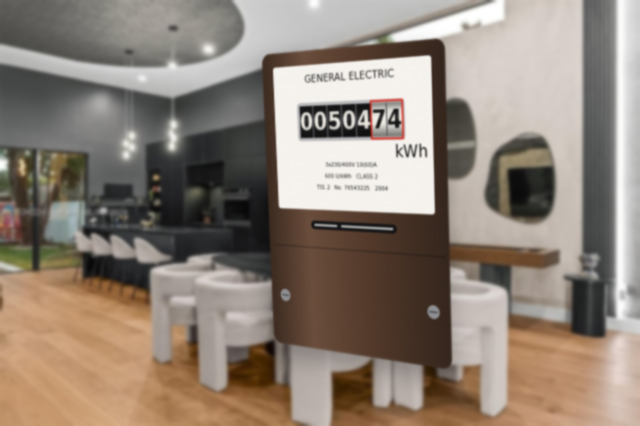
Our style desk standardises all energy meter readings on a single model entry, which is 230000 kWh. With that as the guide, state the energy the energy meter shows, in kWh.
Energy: 504.74 kWh
